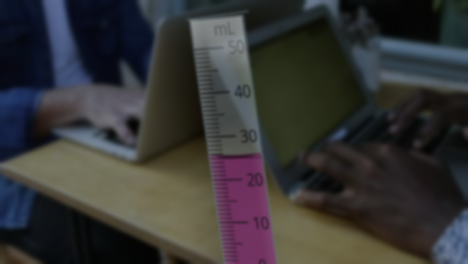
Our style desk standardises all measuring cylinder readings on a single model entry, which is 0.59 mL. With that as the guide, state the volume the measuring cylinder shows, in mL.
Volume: 25 mL
